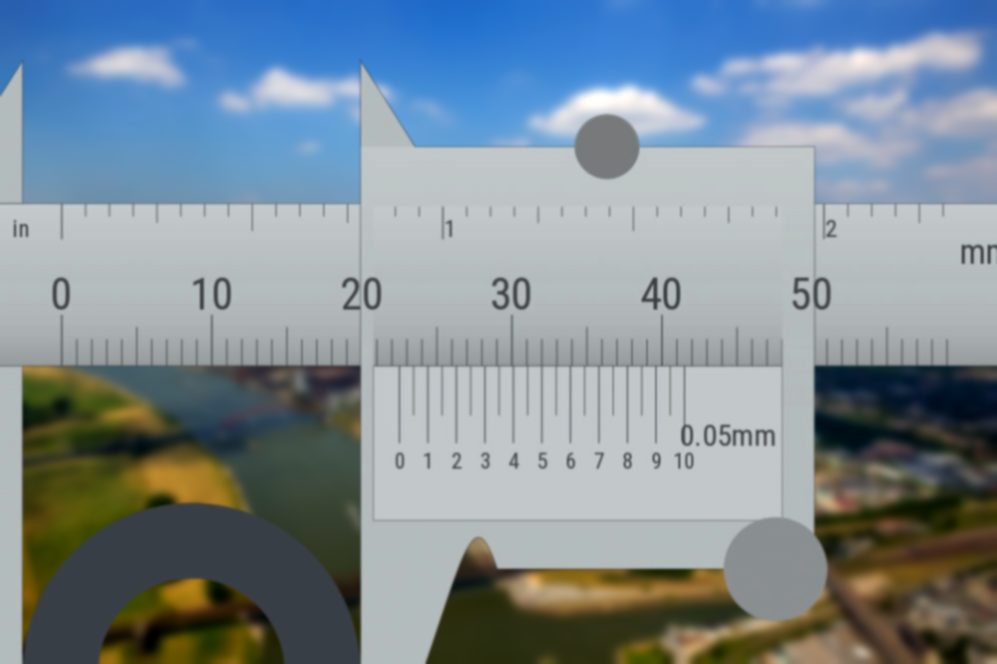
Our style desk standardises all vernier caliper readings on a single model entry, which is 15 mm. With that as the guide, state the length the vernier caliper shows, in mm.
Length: 22.5 mm
